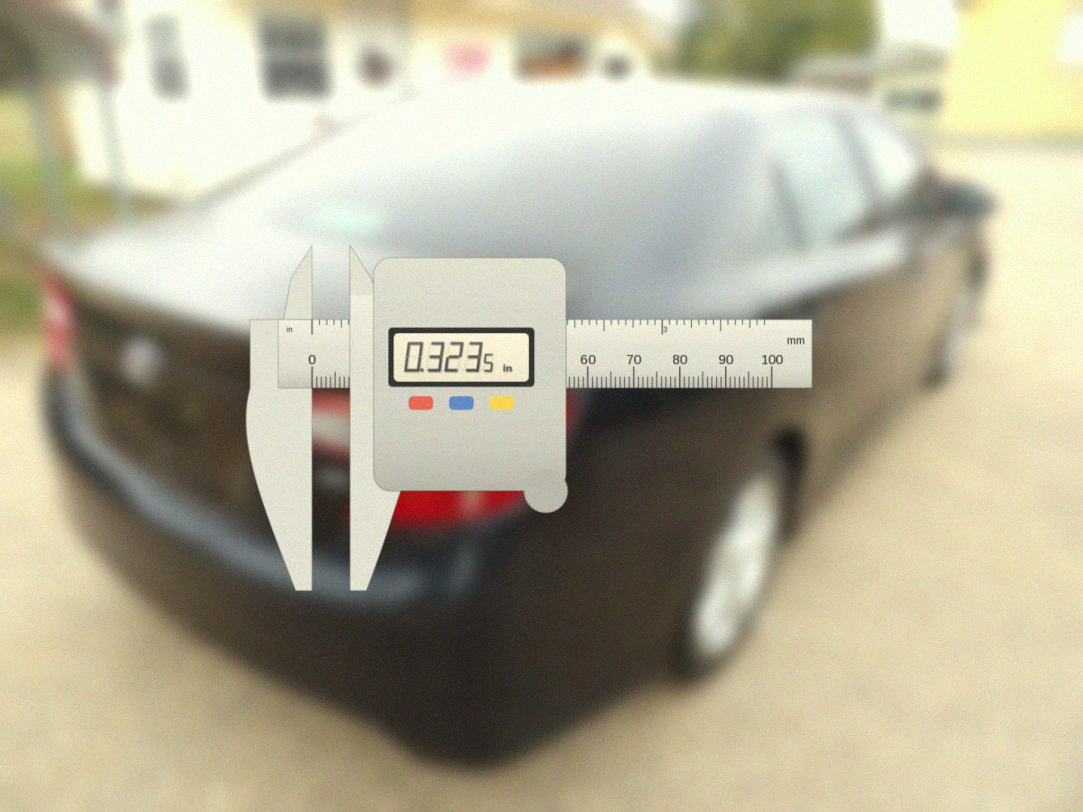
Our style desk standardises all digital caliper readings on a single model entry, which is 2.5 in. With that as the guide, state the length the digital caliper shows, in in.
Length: 0.3235 in
